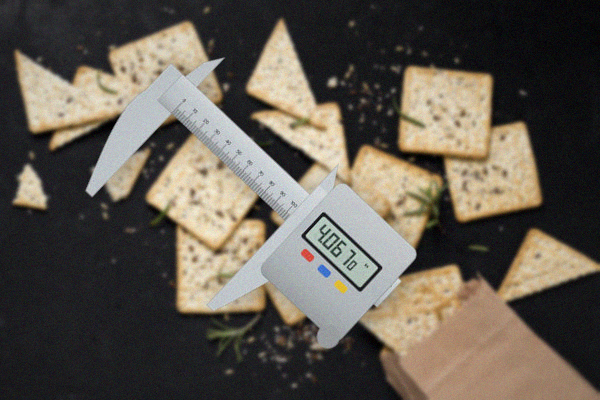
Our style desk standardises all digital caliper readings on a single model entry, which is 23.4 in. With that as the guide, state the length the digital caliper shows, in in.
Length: 4.0670 in
